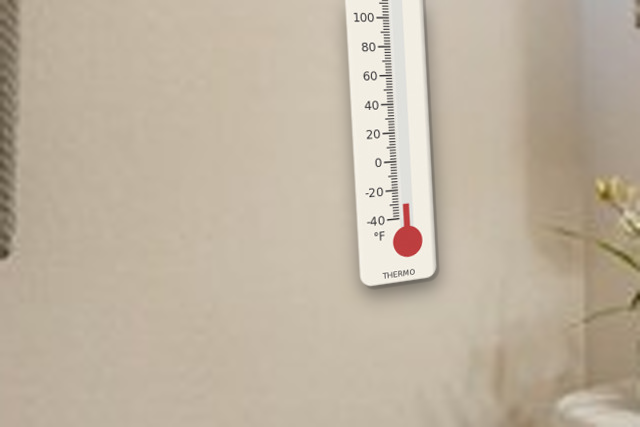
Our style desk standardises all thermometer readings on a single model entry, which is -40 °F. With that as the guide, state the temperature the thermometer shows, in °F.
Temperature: -30 °F
